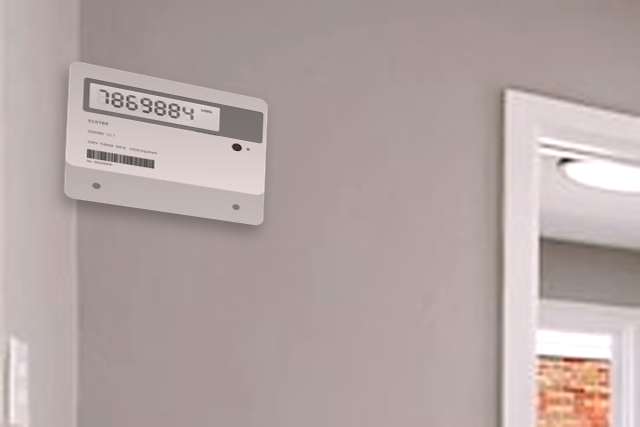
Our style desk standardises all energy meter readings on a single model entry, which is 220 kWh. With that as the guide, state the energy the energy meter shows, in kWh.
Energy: 7869884 kWh
